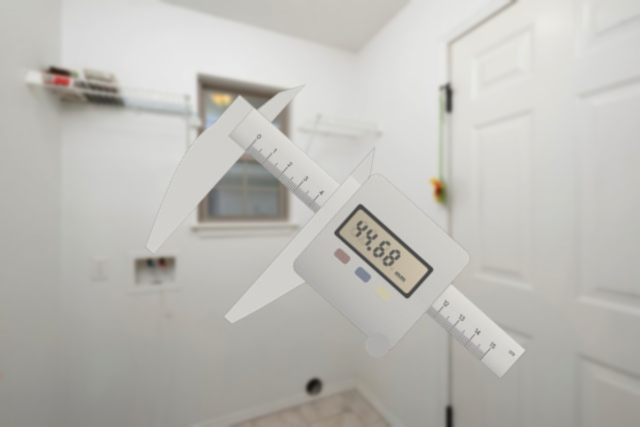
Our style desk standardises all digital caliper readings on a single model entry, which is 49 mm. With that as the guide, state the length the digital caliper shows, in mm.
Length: 44.68 mm
